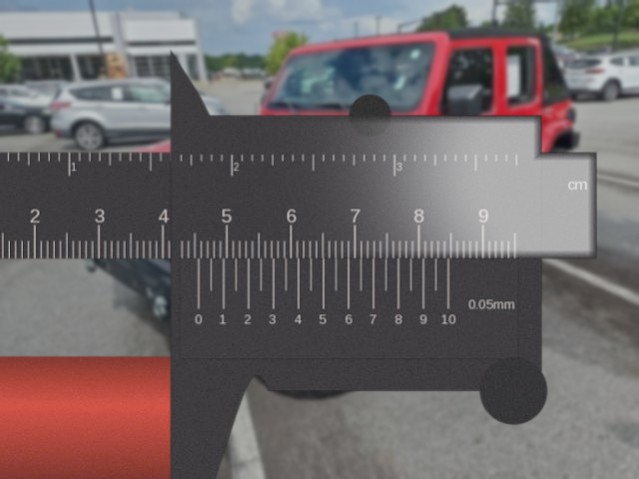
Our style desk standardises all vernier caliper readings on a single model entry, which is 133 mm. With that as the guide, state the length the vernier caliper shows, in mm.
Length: 45.6 mm
